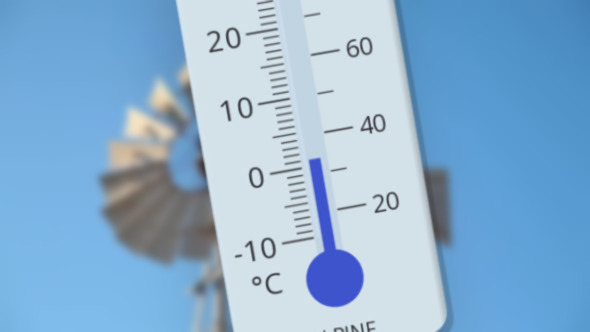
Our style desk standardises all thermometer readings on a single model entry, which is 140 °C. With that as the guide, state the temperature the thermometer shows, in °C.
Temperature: 1 °C
